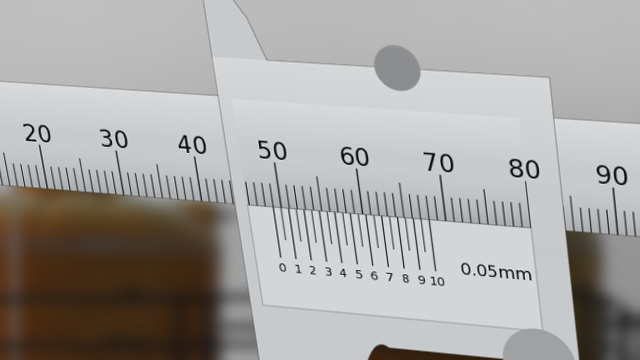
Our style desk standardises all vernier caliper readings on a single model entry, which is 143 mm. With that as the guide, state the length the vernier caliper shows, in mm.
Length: 49.0 mm
